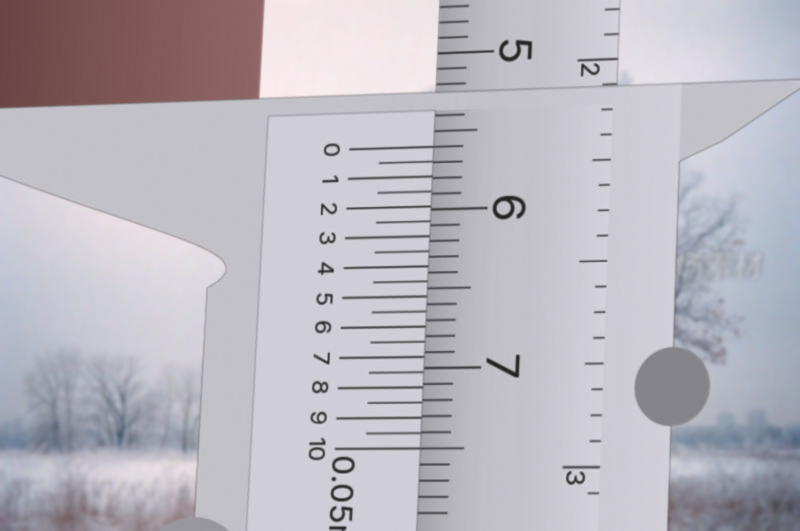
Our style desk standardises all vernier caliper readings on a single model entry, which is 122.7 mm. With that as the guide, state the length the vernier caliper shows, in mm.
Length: 56.0 mm
